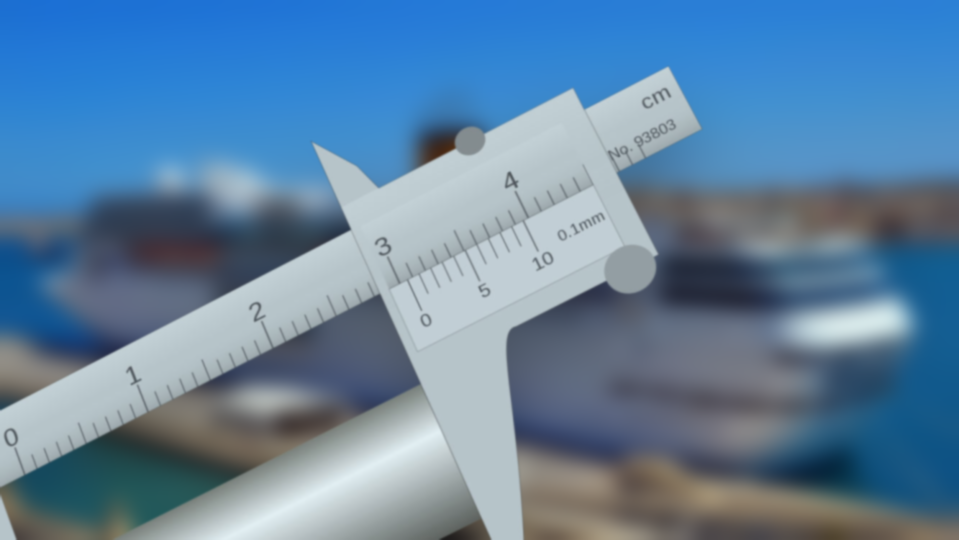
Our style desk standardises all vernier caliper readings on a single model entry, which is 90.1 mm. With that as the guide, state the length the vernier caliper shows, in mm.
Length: 30.6 mm
